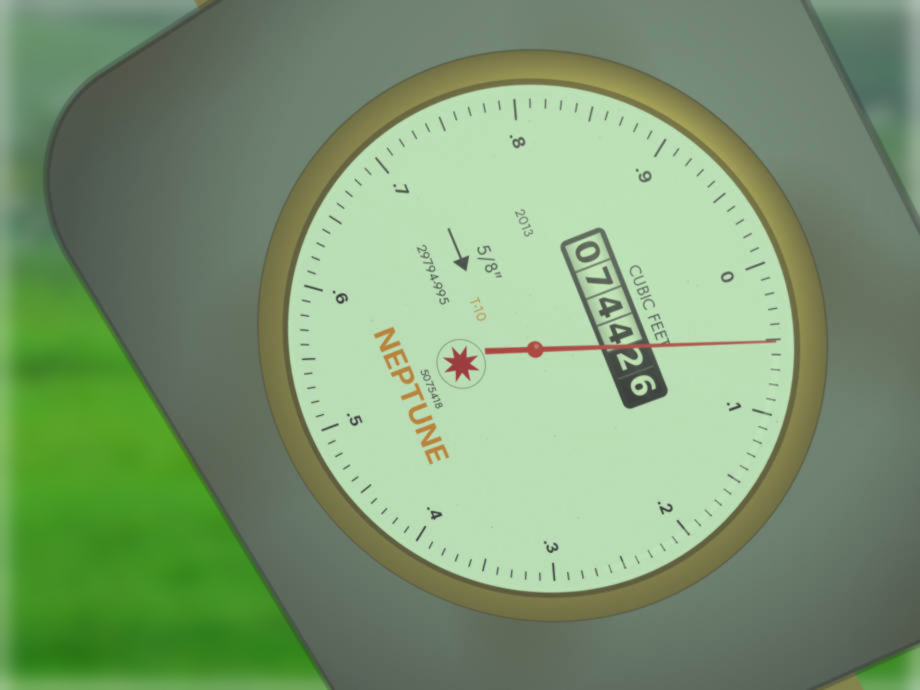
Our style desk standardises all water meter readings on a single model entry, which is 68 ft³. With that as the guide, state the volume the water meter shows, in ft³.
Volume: 74426.05 ft³
